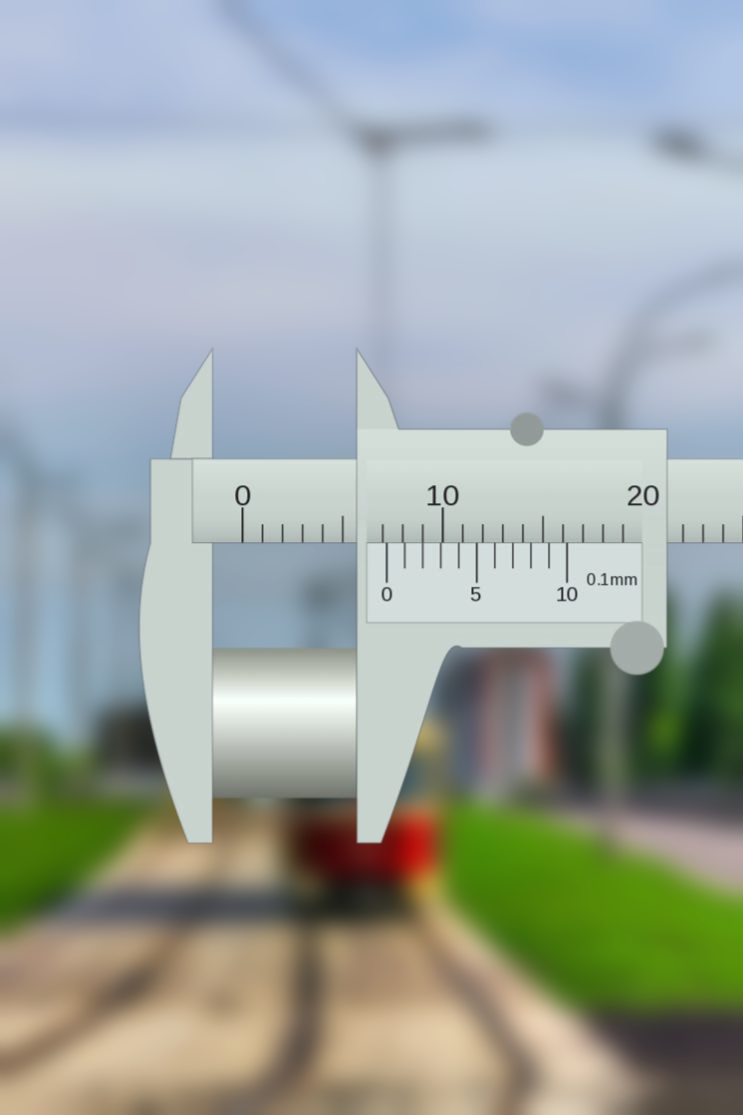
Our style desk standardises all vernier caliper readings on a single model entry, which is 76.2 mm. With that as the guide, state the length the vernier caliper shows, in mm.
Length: 7.2 mm
